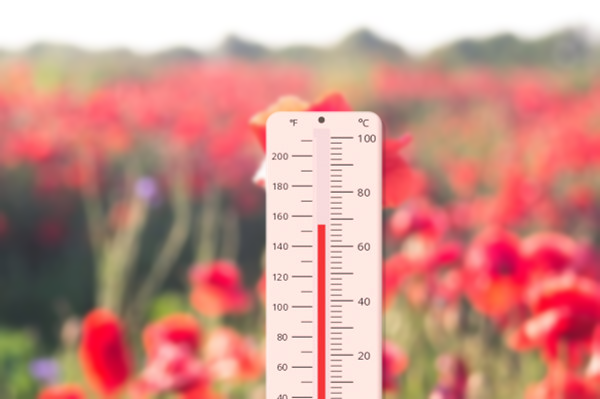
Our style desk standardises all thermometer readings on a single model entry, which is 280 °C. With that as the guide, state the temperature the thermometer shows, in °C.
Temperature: 68 °C
